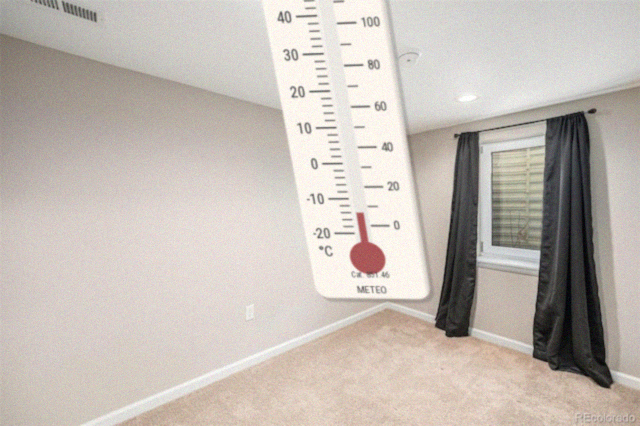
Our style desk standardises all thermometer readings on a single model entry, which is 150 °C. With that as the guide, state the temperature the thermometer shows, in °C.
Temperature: -14 °C
